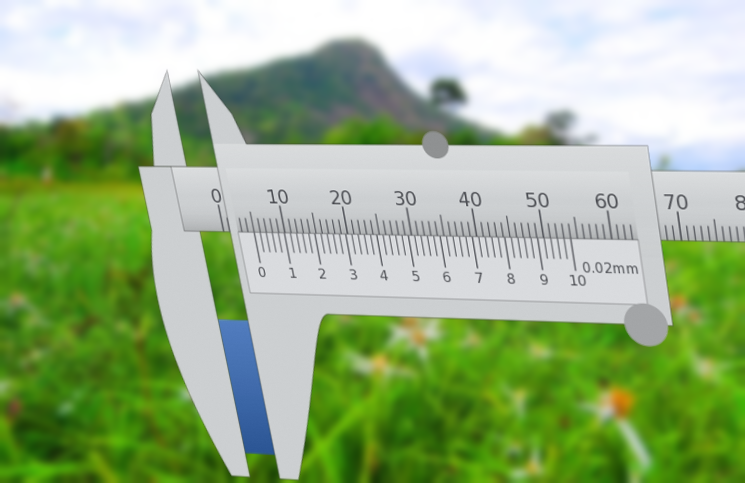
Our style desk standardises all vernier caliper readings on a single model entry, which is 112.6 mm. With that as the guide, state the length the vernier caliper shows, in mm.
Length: 5.0 mm
